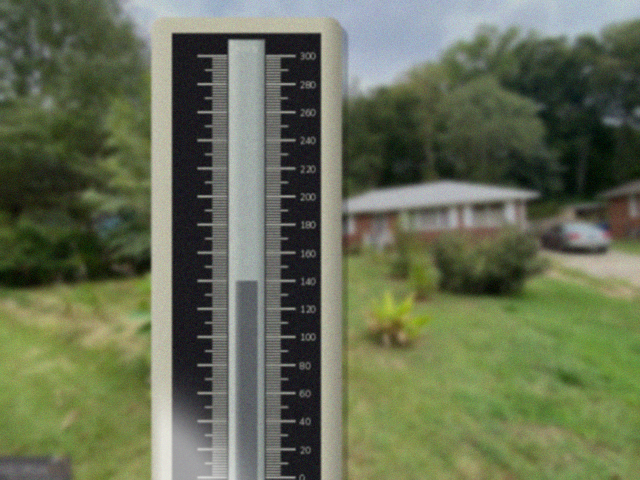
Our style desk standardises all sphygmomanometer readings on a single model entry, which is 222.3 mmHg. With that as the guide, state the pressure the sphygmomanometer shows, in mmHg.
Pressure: 140 mmHg
